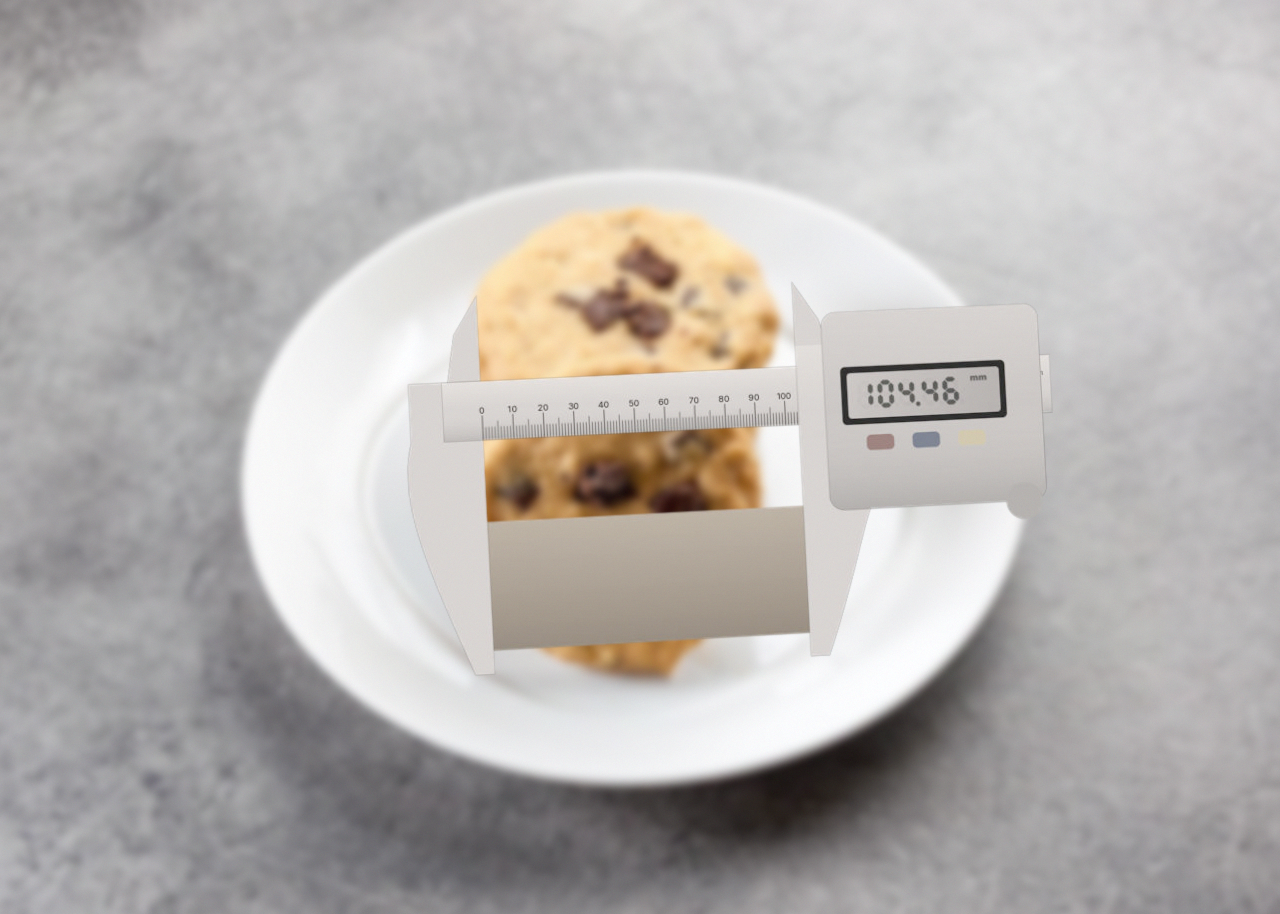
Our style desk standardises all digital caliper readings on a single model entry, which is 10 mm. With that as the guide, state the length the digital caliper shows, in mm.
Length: 104.46 mm
